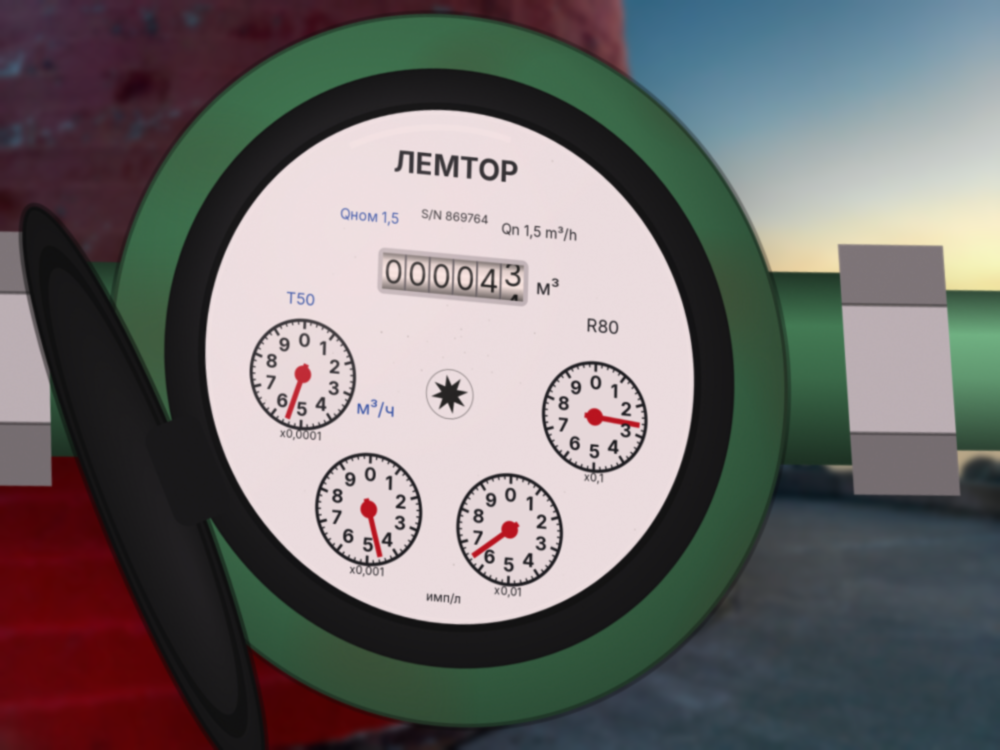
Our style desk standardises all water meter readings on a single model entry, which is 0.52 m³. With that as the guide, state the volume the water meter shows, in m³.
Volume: 43.2645 m³
